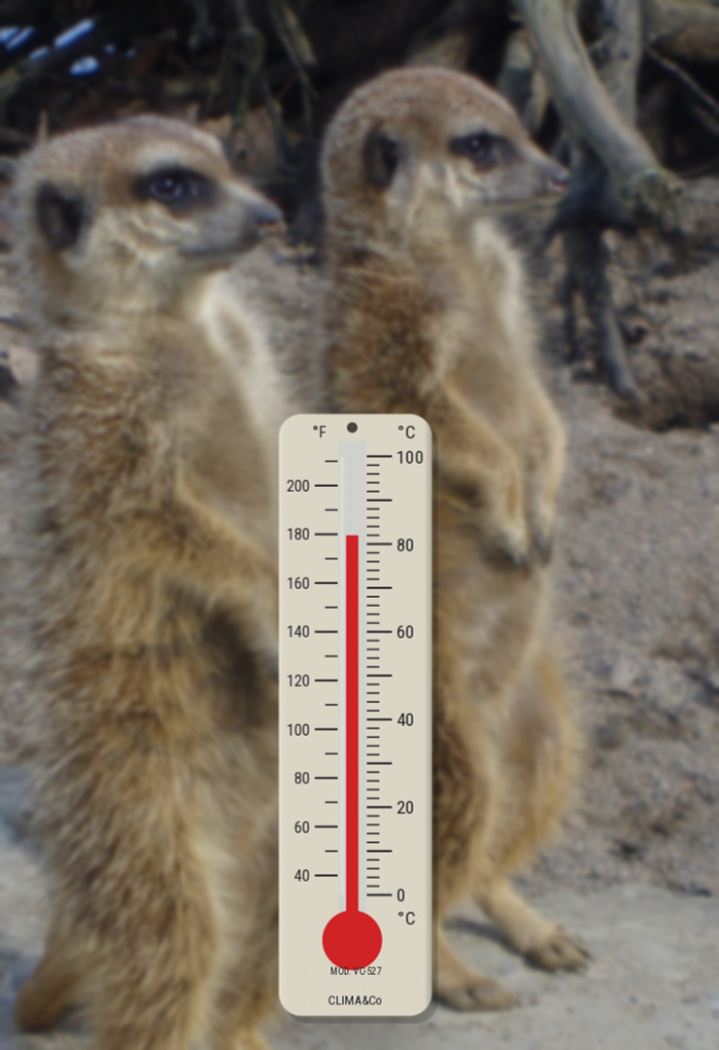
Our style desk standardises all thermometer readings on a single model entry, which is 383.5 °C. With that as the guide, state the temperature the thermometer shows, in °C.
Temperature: 82 °C
